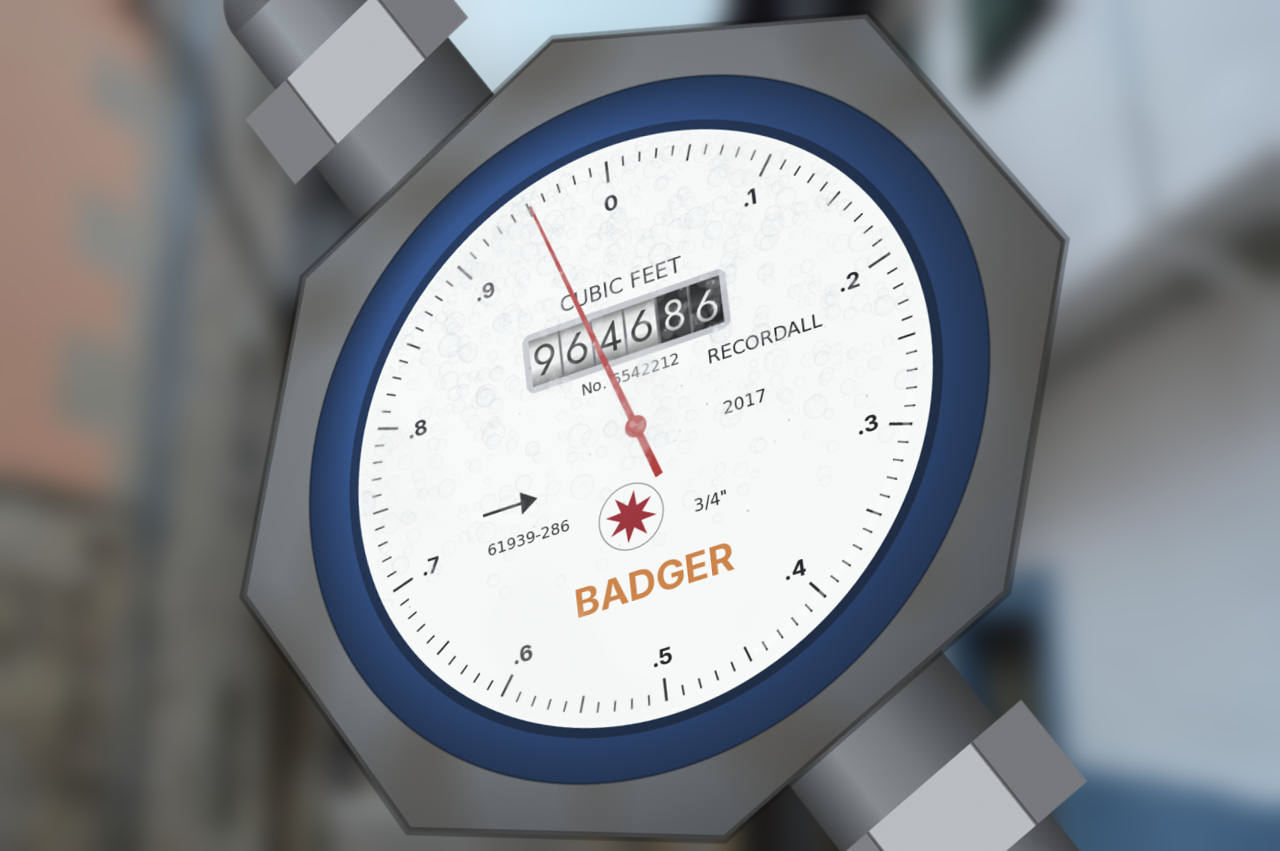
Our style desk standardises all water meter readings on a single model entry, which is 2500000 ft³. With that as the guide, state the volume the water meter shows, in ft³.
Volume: 964685.95 ft³
